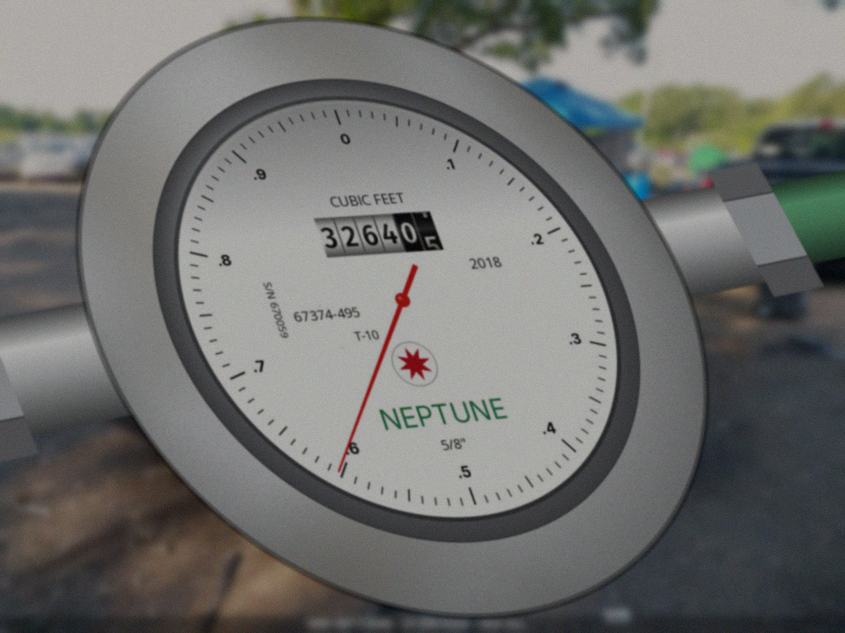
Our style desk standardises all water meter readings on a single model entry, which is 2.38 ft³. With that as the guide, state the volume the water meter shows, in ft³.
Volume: 326404.60 ft³
